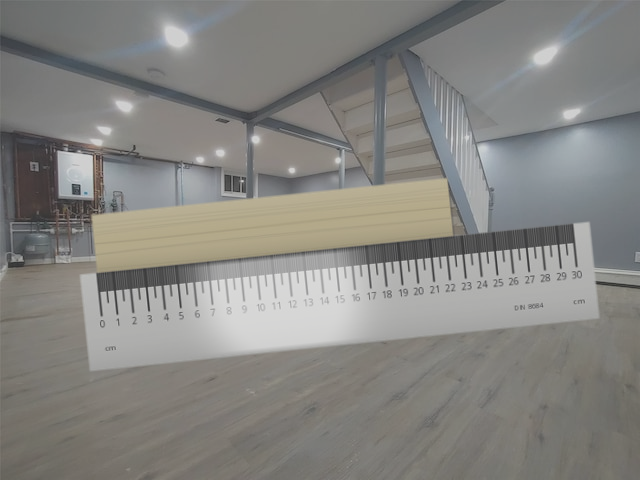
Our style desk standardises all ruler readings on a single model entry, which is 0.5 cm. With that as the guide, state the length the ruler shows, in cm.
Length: 22.5 cm
